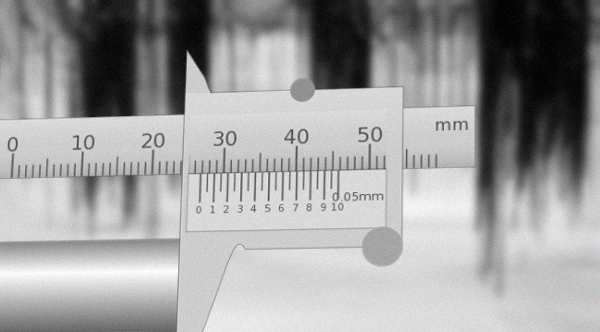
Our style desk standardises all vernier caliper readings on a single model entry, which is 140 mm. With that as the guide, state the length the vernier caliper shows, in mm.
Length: 26.8 mm
